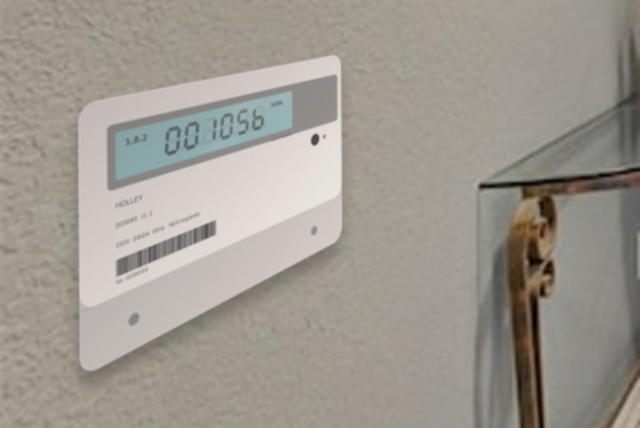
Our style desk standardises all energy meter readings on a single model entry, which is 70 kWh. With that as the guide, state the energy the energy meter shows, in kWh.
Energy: 1056 kWh
